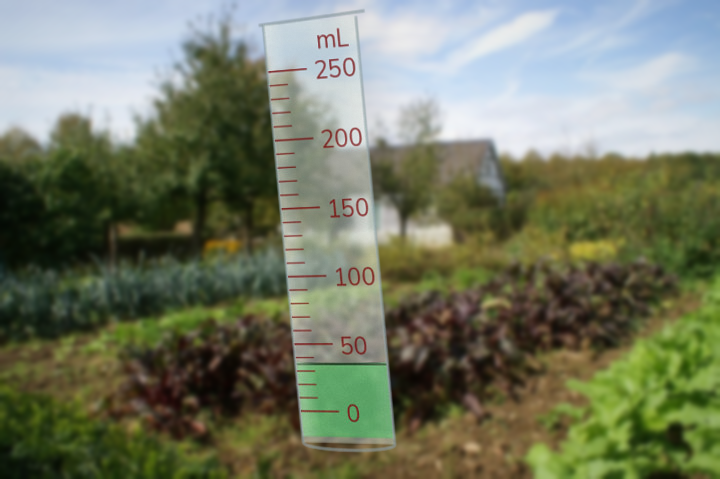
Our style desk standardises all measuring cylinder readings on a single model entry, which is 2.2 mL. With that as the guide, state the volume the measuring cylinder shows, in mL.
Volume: 35 mL
